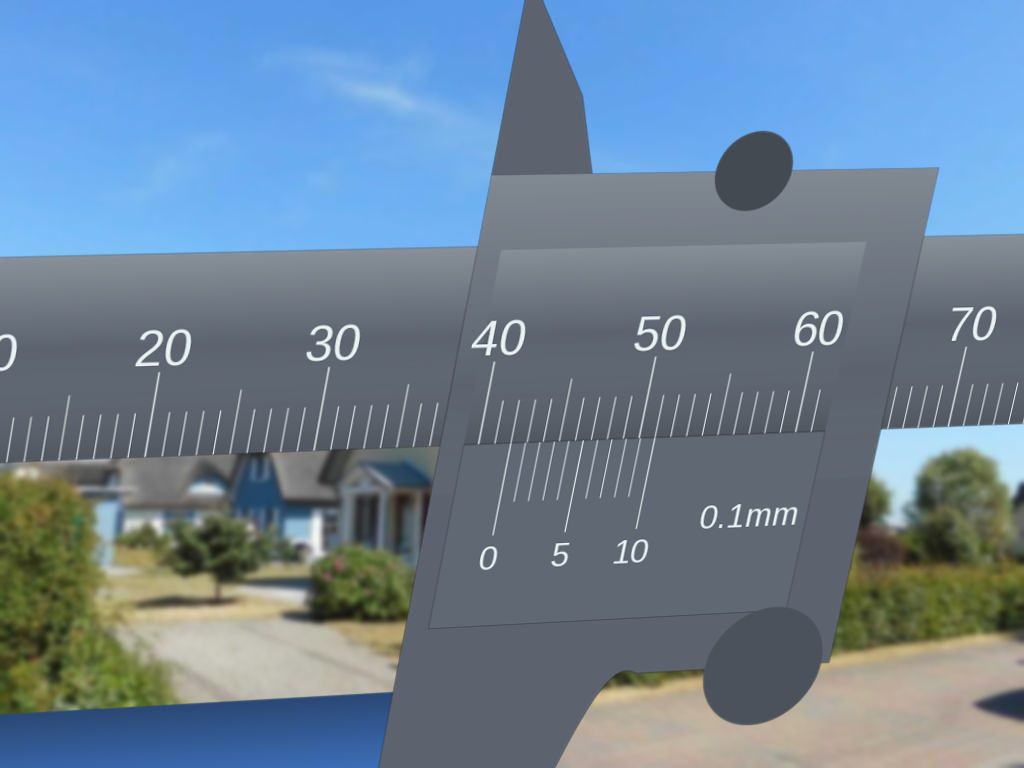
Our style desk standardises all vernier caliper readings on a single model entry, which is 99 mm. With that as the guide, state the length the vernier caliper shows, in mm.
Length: 42.0 mm
